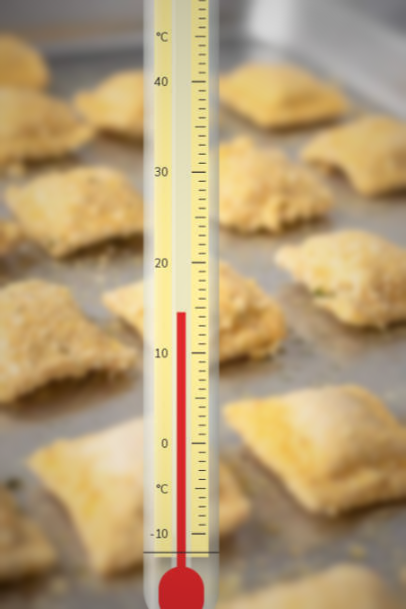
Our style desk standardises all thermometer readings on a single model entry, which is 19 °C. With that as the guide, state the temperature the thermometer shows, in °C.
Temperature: 14.5 °C
